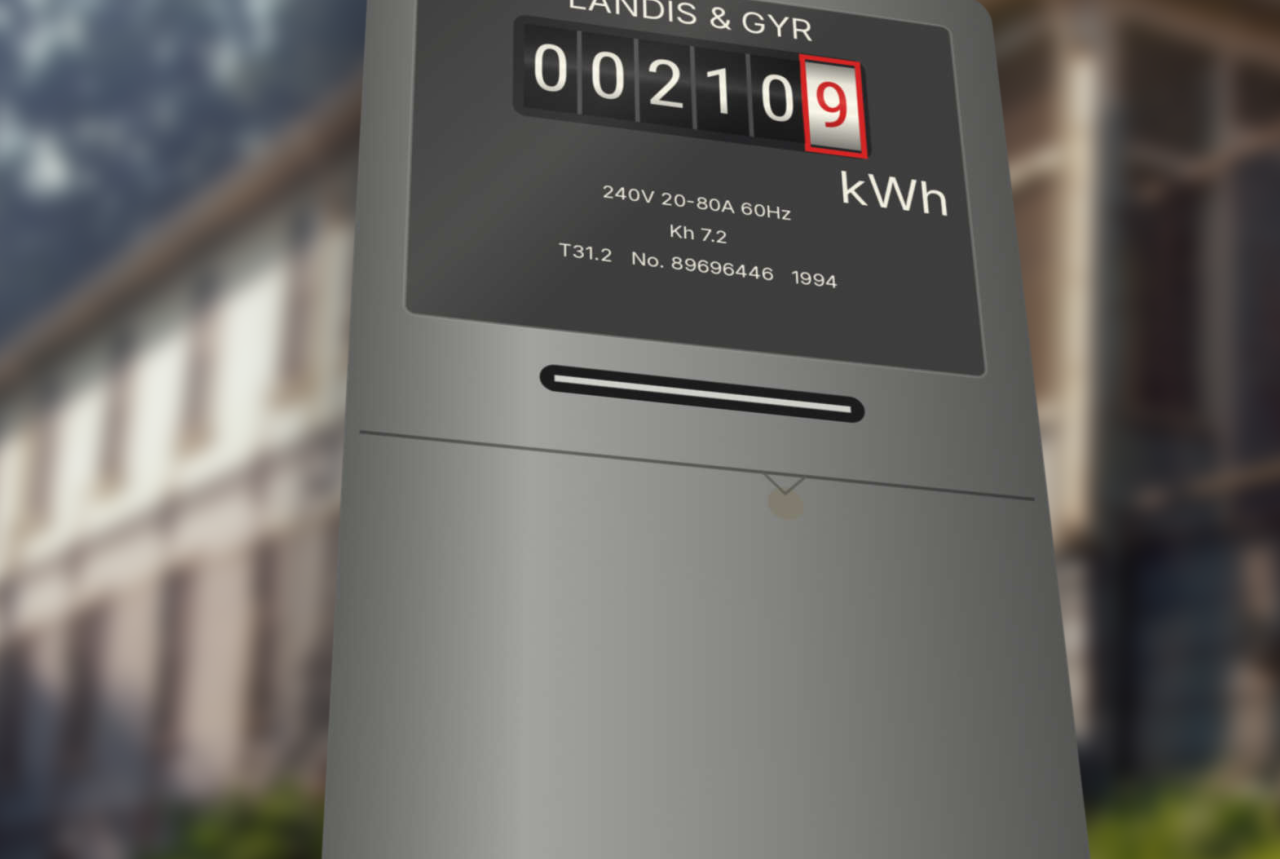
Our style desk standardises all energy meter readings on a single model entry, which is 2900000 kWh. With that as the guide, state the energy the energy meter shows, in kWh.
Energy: 210.9 kWh
